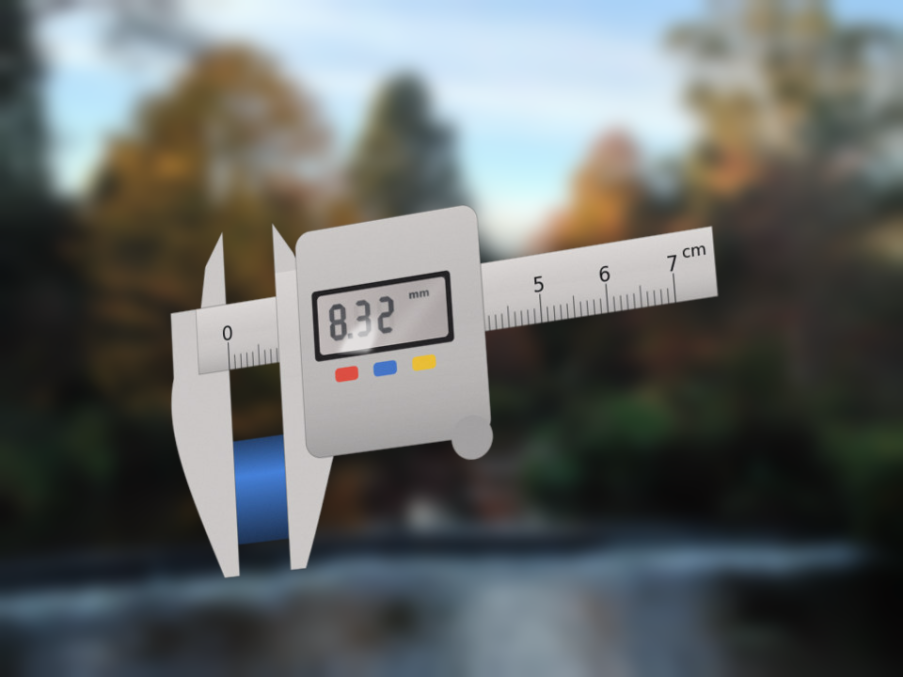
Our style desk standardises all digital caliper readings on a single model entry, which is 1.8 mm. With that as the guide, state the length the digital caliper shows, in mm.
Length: 8.32 mm
